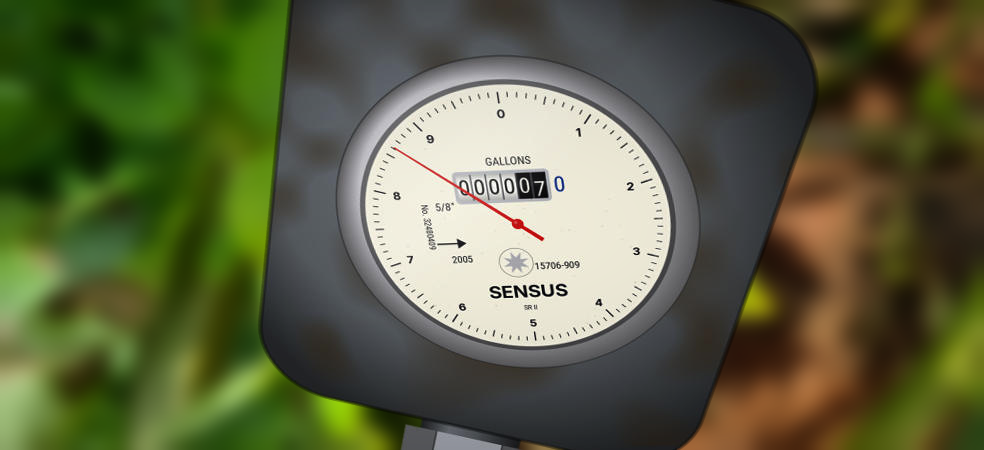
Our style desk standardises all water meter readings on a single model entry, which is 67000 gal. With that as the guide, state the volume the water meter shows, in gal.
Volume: 68.6 gal
